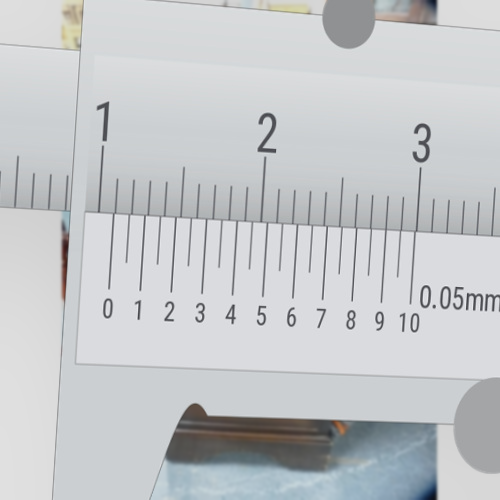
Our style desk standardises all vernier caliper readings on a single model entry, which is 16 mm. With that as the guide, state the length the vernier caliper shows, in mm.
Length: 10.9 mm
